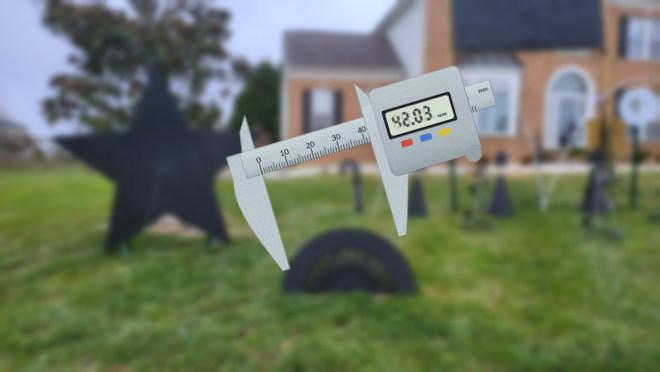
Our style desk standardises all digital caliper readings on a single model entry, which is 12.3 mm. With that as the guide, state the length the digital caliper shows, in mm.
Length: 42.03 mm
